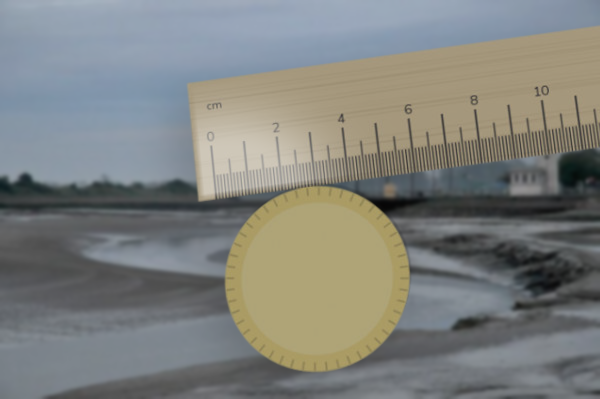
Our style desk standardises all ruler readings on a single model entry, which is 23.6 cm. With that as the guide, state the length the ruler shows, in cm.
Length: 5.5 cm
